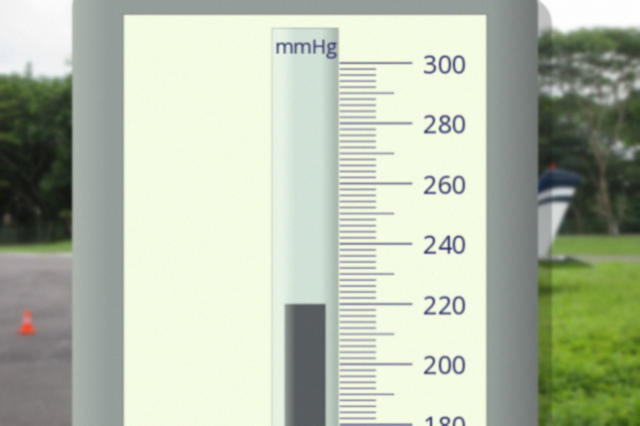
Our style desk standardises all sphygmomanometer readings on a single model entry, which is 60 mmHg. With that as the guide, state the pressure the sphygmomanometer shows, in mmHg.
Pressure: 220 mmHg
